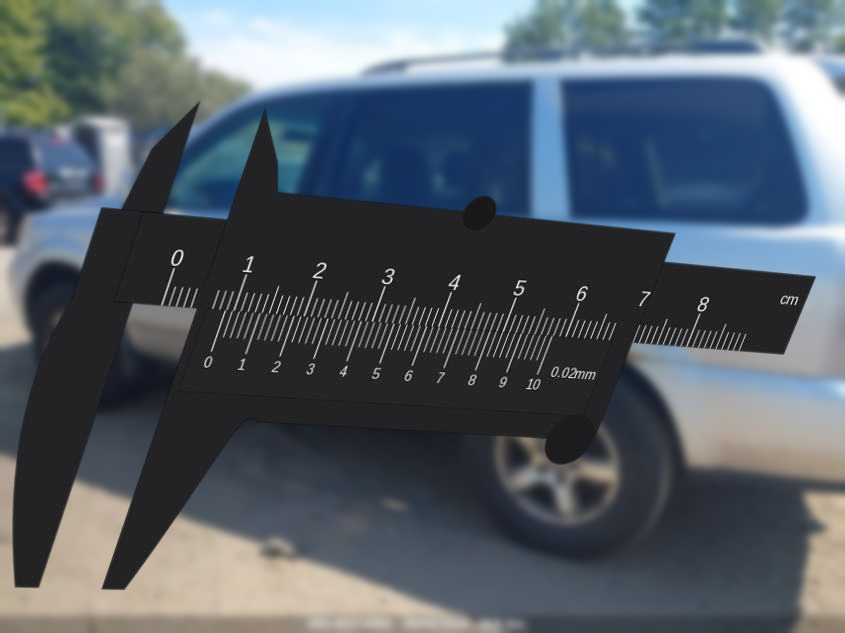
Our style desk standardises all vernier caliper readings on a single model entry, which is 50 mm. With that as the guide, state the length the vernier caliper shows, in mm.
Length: 8.8 mm
